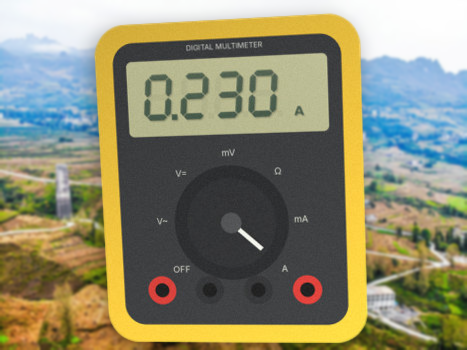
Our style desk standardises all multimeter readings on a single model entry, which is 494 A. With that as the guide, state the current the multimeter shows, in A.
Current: 0.230 A
